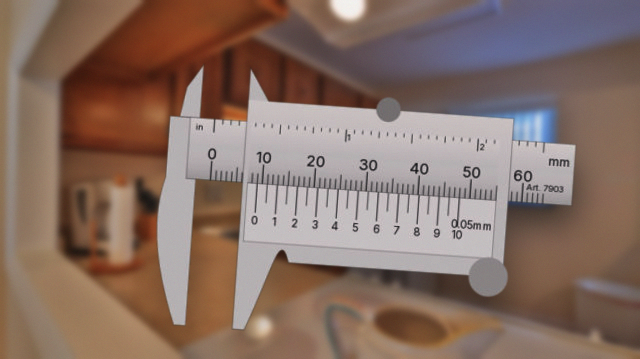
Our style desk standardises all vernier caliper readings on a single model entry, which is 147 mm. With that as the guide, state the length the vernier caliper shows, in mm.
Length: 9.0 mm
